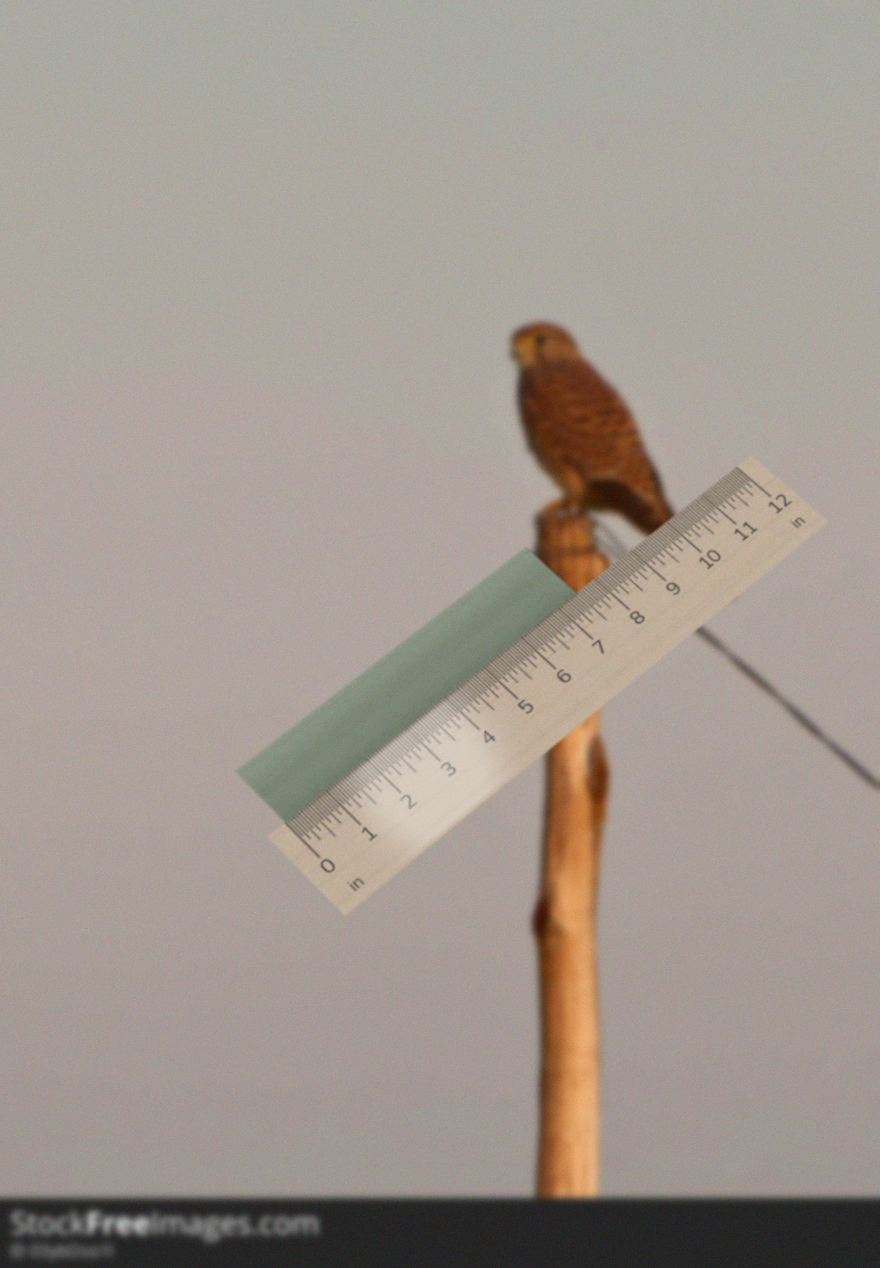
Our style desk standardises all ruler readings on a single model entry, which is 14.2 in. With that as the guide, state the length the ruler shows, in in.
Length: 7.5 in
